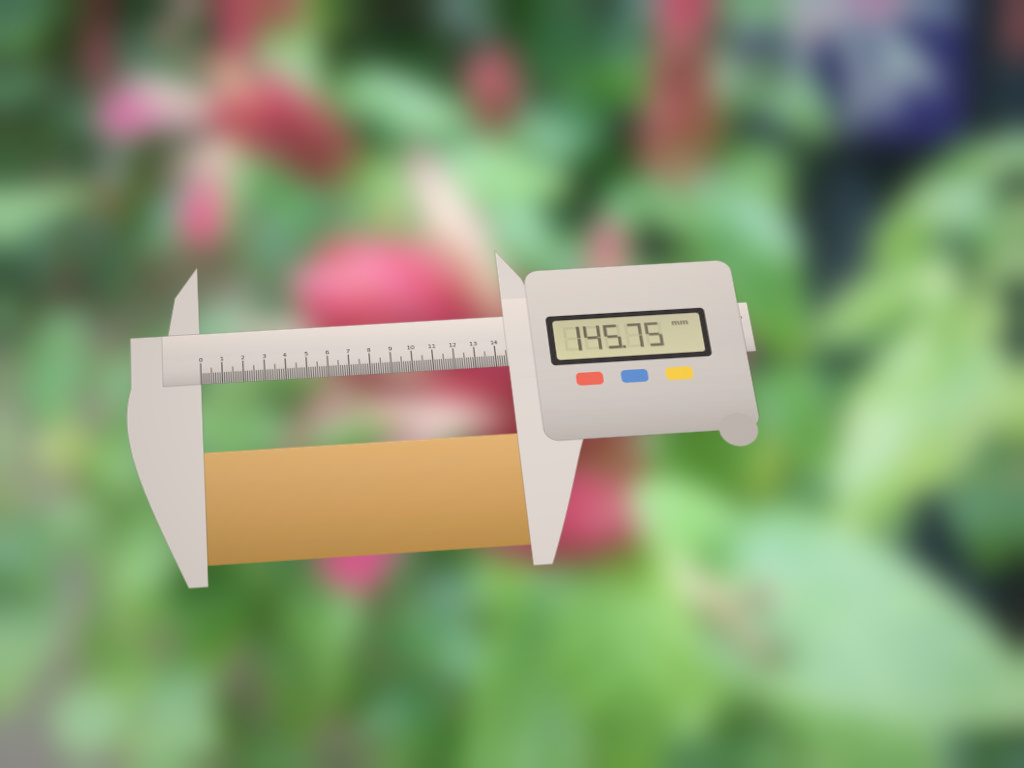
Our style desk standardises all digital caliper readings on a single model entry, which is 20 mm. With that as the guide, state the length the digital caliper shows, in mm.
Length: 145.75 mm
